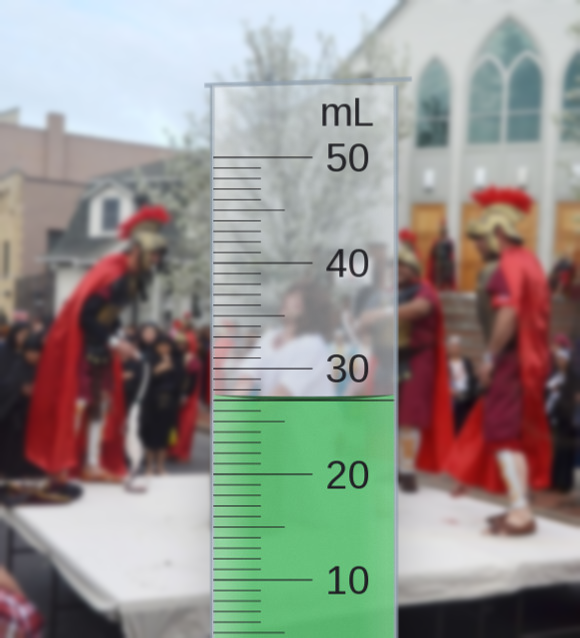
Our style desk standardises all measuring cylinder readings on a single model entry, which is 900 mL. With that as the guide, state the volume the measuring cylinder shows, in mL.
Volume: 27 mL
